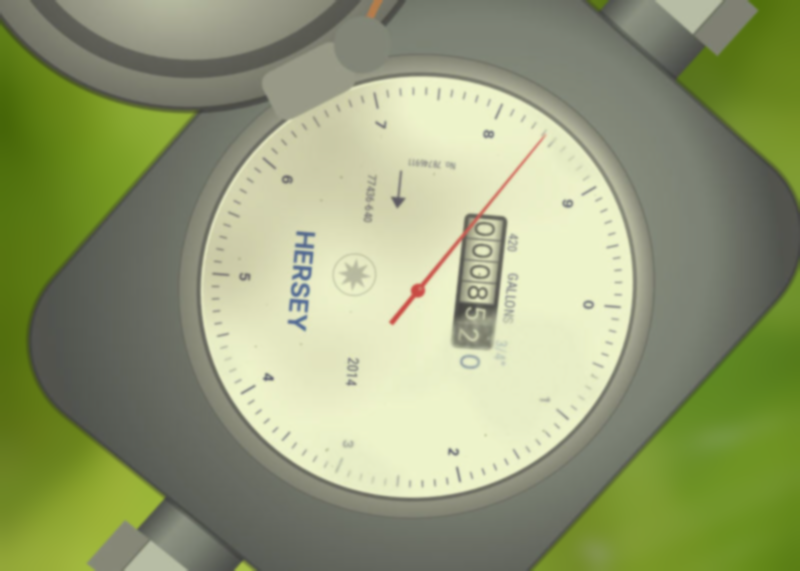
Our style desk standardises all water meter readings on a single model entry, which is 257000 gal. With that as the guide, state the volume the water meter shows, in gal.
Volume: 8518.4 gal
